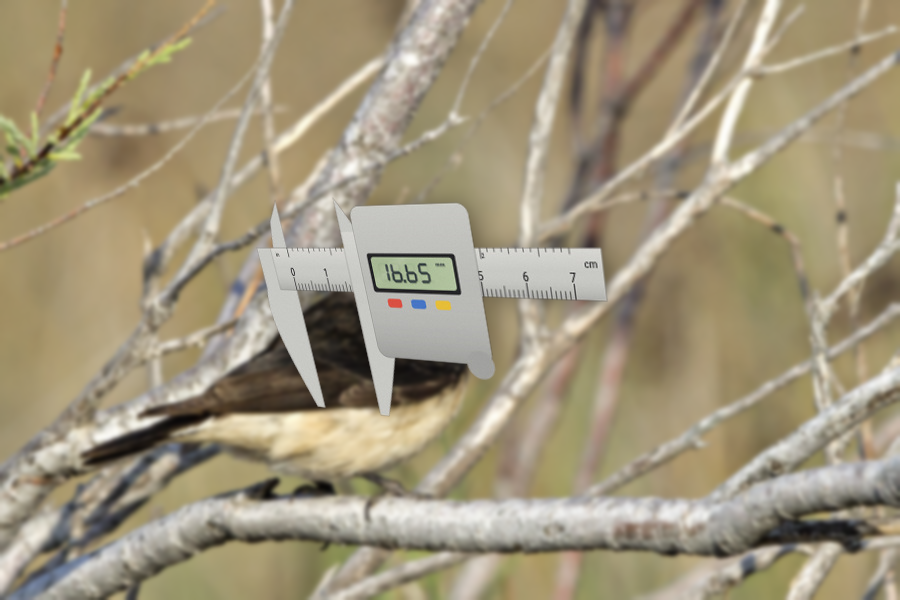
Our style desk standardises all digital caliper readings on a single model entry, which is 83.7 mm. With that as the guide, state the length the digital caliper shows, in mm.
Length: 16.65 mm
